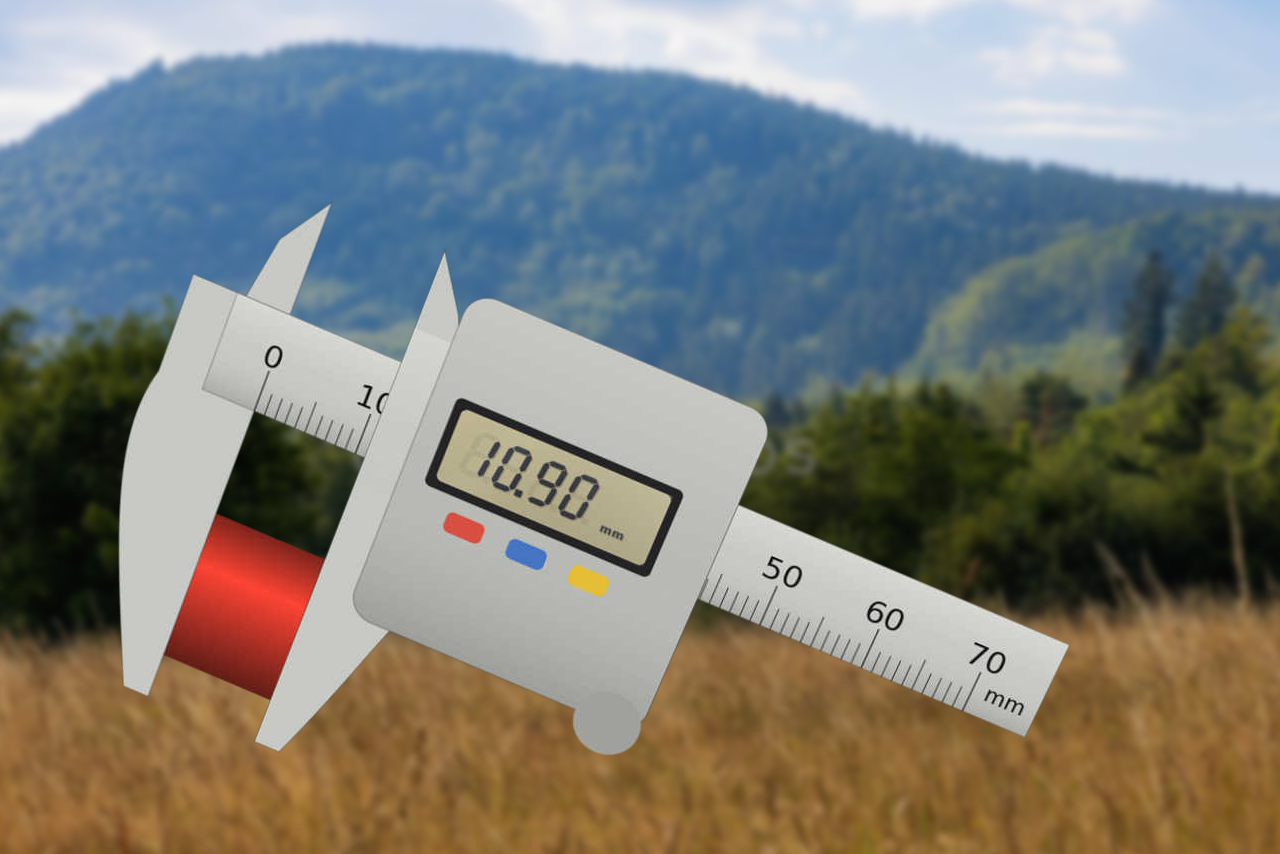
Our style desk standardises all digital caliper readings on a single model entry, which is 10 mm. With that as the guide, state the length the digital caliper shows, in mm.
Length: 10.90 mm
